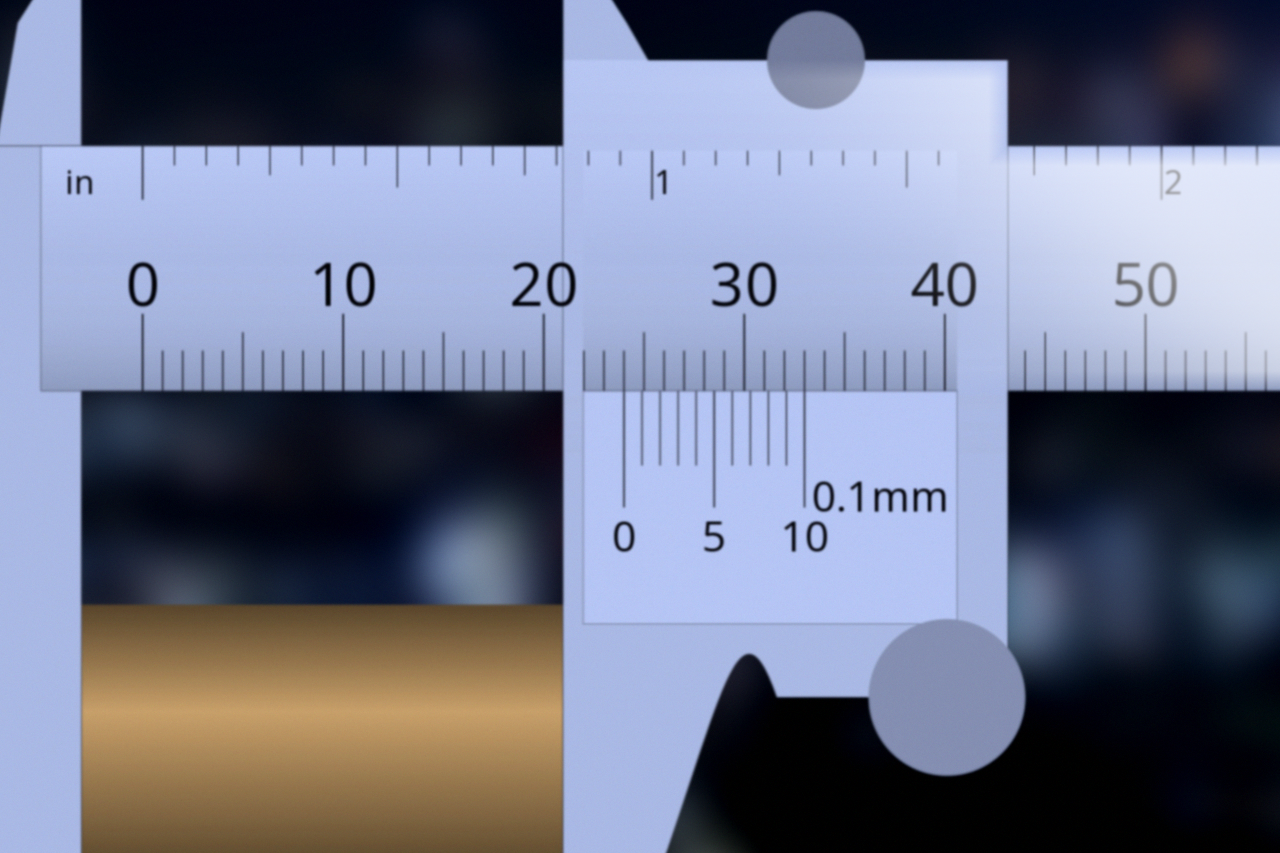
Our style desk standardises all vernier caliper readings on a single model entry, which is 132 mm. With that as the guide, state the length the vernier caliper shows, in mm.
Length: 24.0 mm
